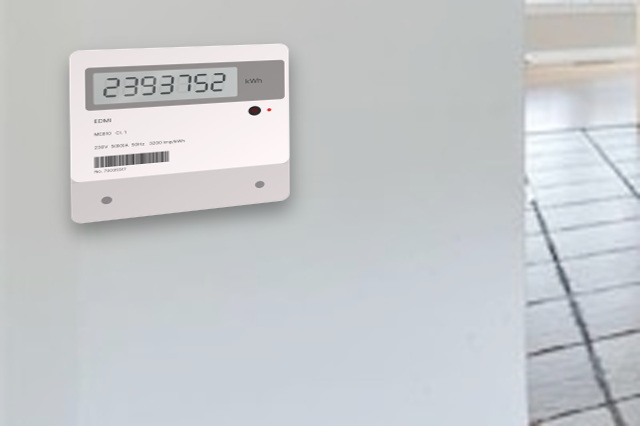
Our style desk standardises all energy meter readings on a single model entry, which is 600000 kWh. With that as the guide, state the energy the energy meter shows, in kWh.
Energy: 2393752 kWh
